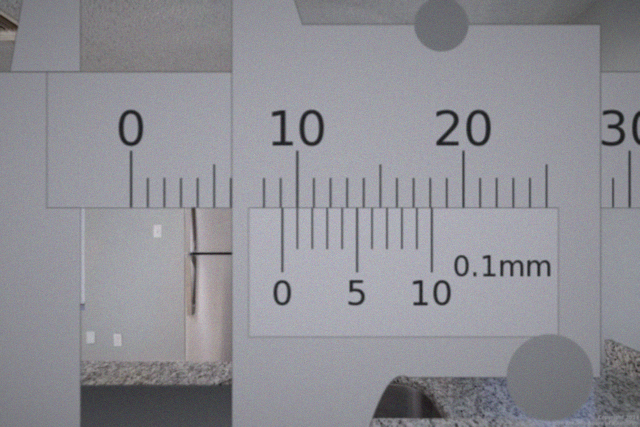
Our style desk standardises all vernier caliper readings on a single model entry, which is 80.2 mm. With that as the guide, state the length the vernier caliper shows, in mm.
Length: 9.1 mm
